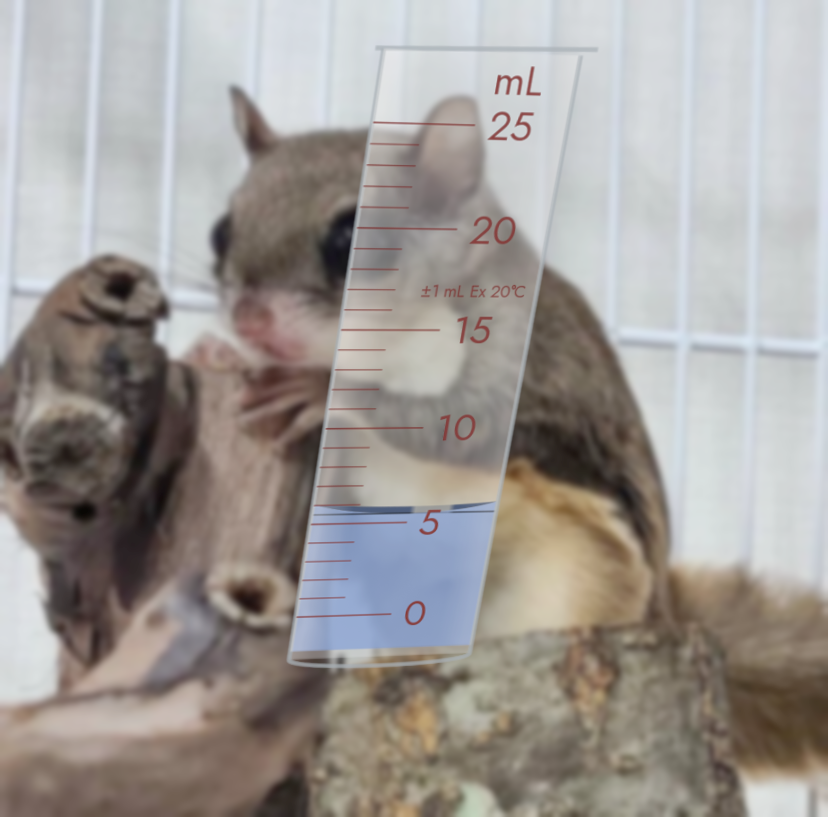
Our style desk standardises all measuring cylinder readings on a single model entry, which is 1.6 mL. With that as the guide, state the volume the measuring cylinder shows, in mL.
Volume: 5.5 mL
